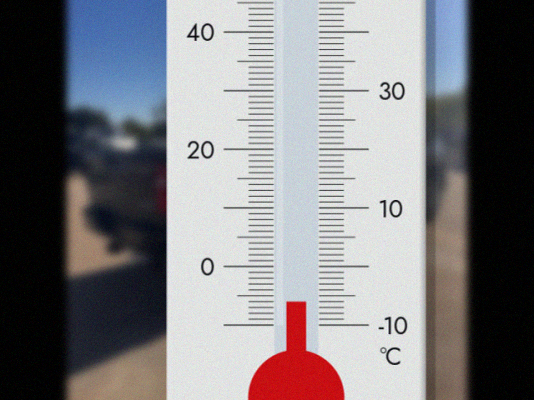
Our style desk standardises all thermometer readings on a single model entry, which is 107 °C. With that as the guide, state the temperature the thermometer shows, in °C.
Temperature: -6 °C
